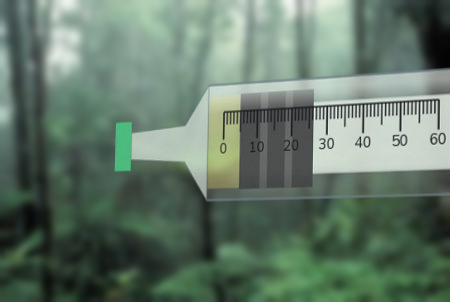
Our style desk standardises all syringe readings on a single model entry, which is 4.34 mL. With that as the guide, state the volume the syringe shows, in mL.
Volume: 5 mL
